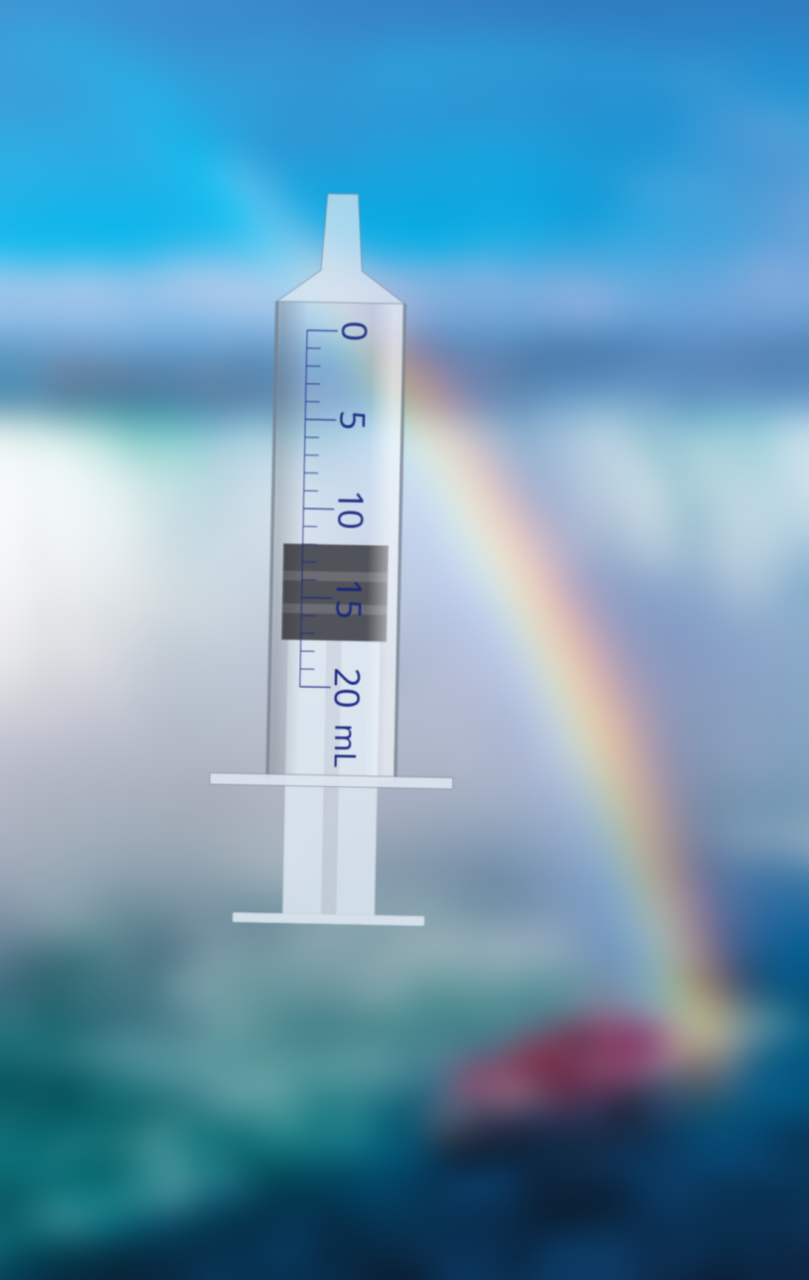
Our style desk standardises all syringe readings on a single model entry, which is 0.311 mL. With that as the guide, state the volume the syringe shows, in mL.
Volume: 12 mL
